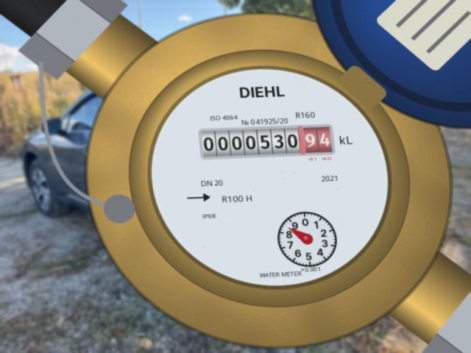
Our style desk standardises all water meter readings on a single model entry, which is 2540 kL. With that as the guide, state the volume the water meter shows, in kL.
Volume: 530.948 kL
